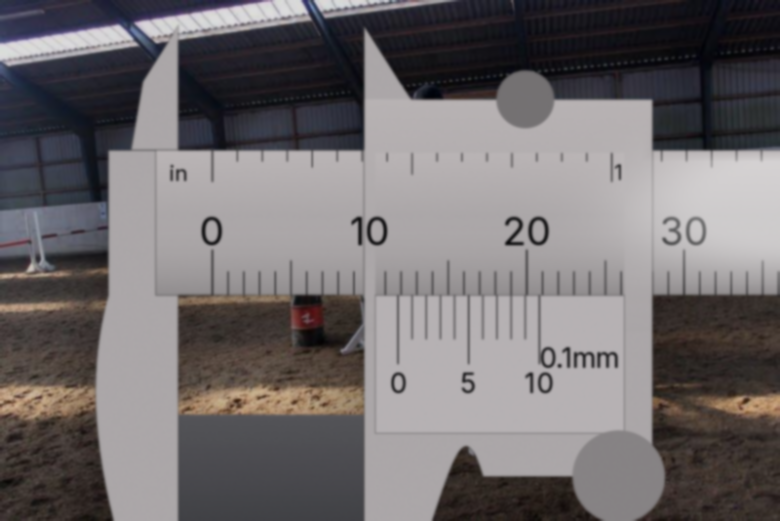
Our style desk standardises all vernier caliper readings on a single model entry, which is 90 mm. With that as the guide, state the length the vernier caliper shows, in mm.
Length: 11.8 mm
